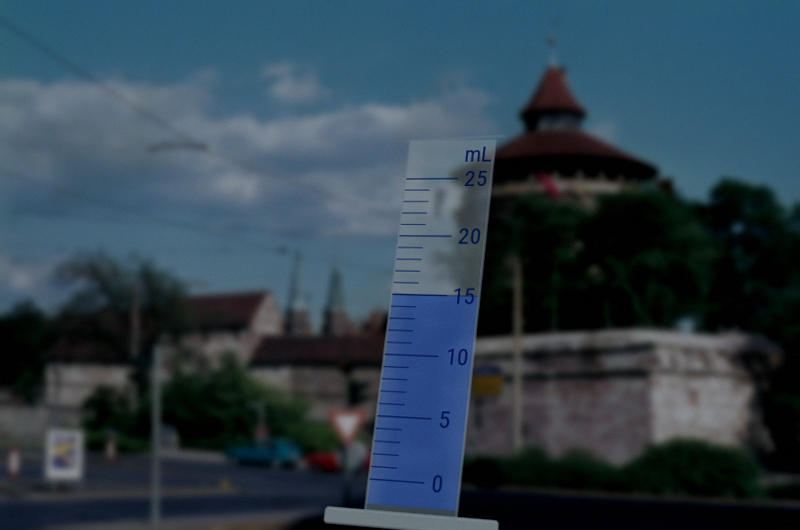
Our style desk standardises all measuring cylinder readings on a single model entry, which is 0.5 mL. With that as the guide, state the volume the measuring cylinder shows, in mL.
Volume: 15 mL
